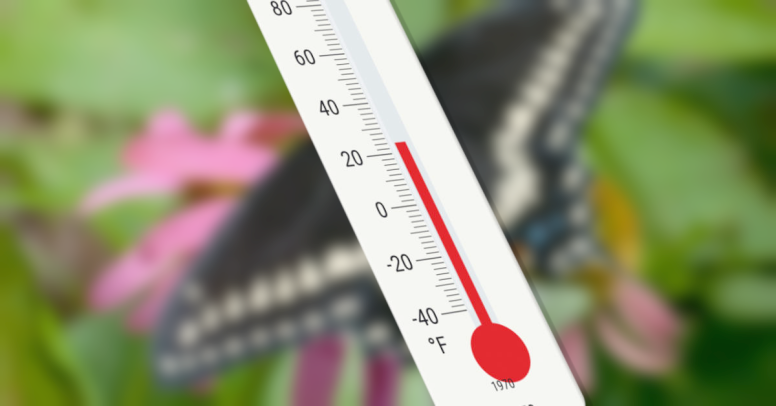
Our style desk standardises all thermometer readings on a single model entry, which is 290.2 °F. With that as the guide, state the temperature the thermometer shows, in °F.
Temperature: 24 °F
